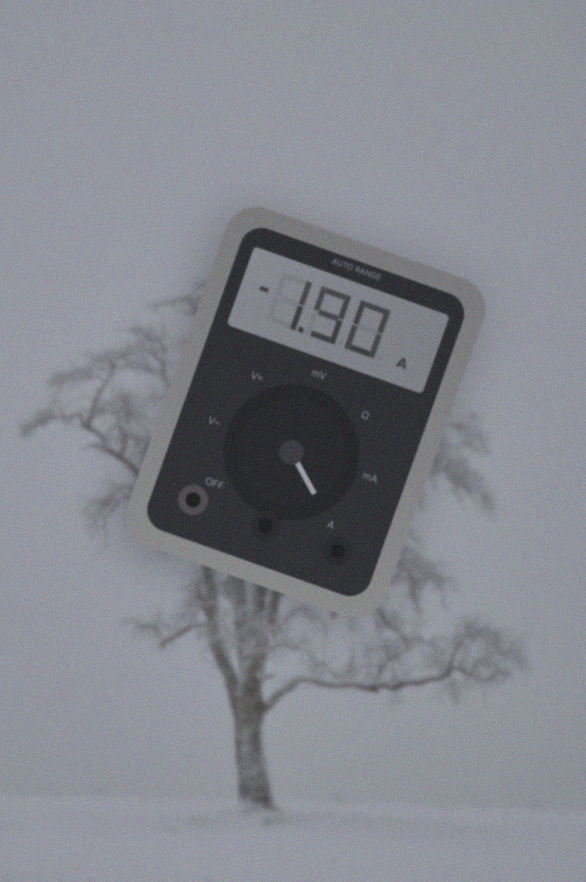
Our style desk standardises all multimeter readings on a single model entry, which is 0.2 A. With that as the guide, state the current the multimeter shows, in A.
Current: -1.90 A
